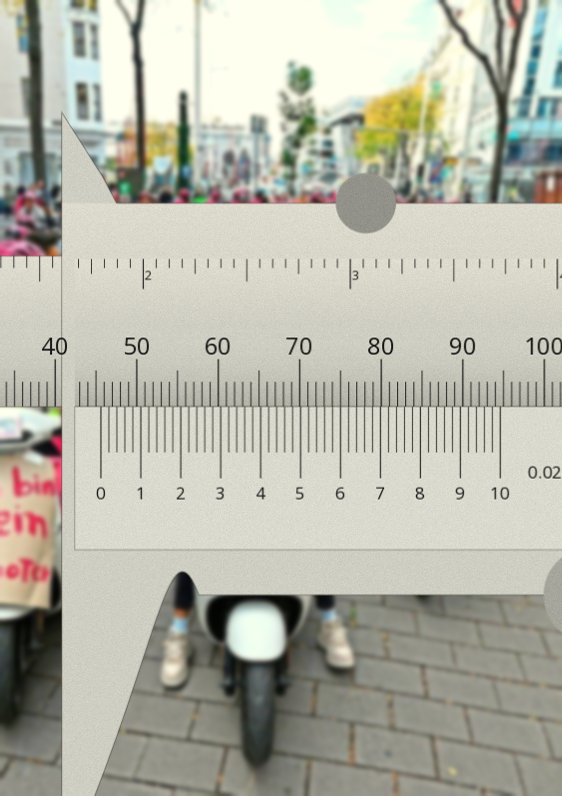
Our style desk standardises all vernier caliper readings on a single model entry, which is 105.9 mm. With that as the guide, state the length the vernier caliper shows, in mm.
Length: 45.6 mm
